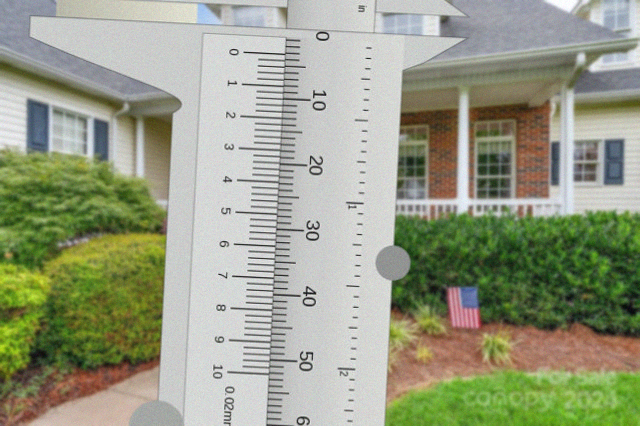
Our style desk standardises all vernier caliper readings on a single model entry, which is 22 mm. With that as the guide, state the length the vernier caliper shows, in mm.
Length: 3.2 mm
